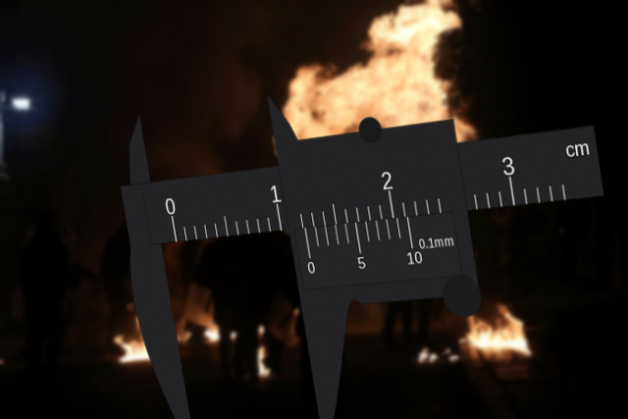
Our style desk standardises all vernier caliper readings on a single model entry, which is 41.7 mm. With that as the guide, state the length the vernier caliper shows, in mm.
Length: 12.2 mm
